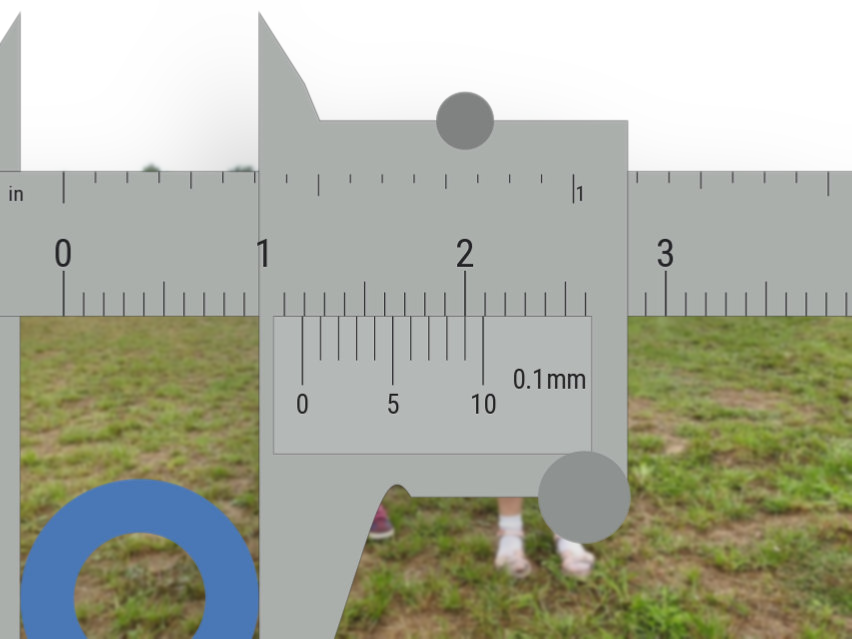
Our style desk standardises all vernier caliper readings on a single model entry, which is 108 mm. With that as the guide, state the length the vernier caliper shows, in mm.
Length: 11.9 mm
